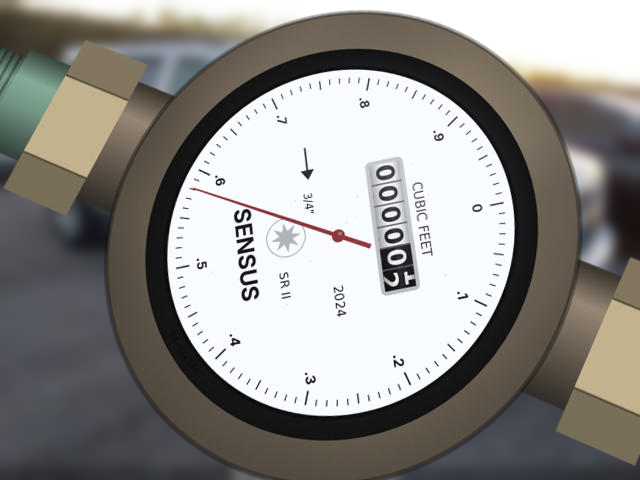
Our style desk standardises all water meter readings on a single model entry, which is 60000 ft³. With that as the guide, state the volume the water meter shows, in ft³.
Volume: 1.58 ft³
